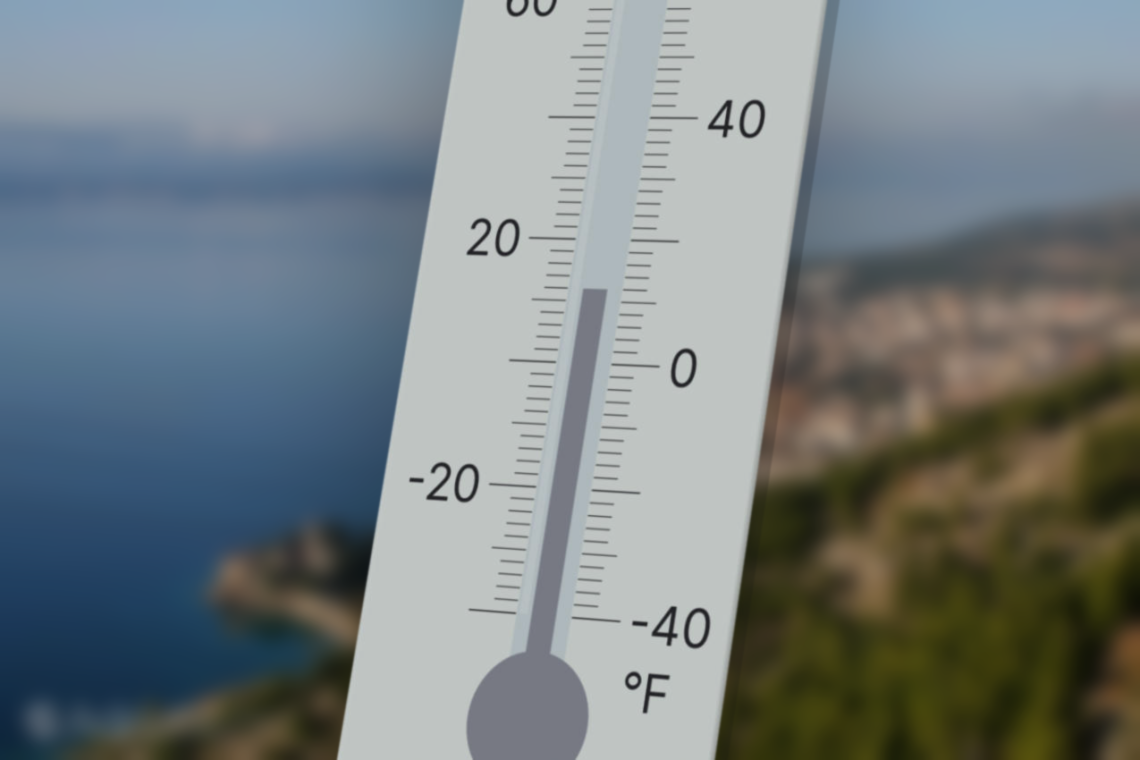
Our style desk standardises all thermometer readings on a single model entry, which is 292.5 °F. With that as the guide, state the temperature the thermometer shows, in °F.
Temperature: 12 °F
